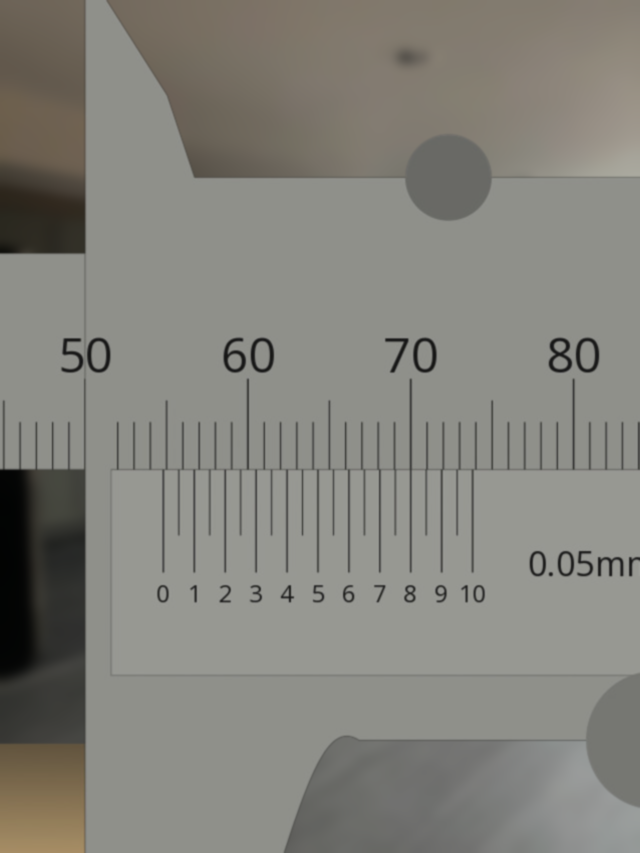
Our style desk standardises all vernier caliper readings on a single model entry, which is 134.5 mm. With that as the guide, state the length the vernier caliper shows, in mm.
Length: 54.8 mm
